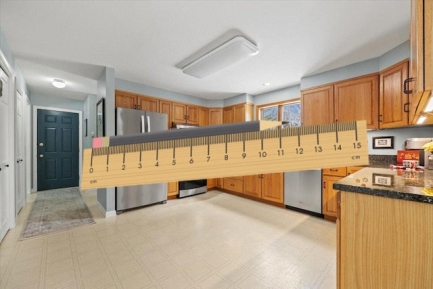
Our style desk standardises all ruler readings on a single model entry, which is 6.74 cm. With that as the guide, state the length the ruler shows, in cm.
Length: 11.5 cm
